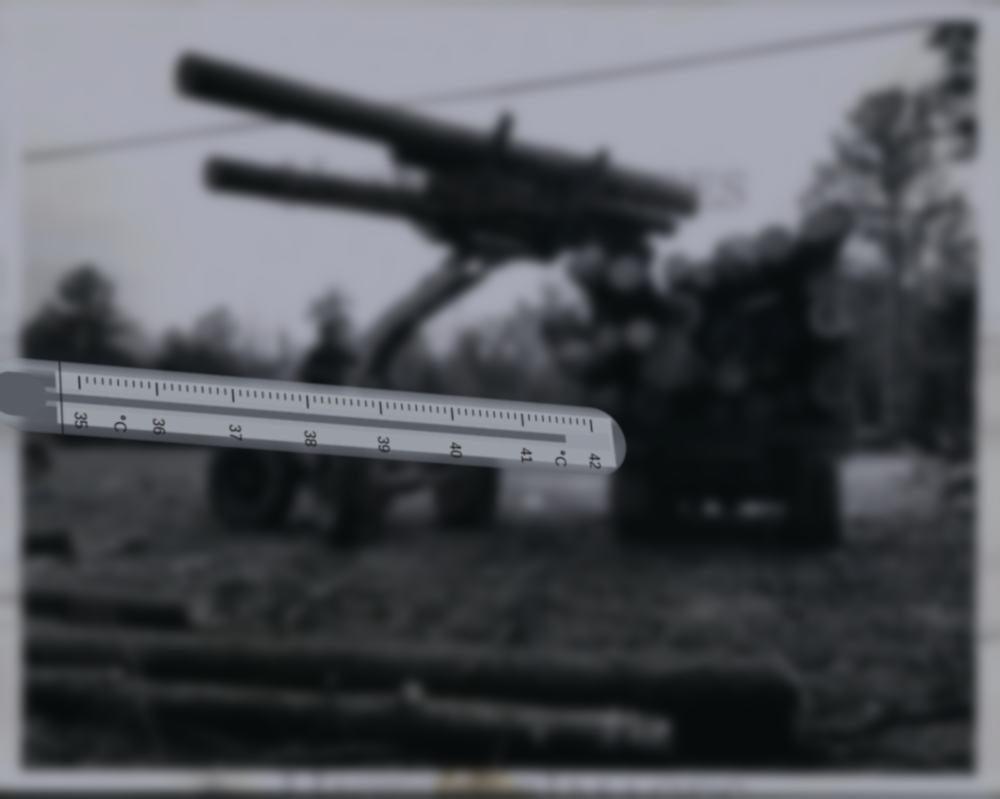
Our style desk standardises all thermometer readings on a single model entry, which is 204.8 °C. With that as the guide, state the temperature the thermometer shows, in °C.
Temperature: 41.6 °C
